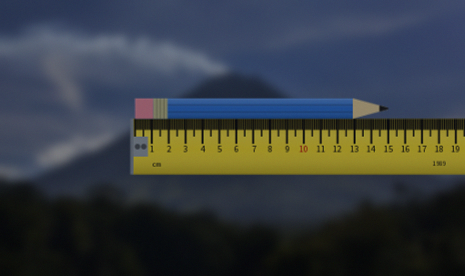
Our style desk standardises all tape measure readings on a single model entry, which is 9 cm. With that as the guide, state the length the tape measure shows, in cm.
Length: 15 cm
